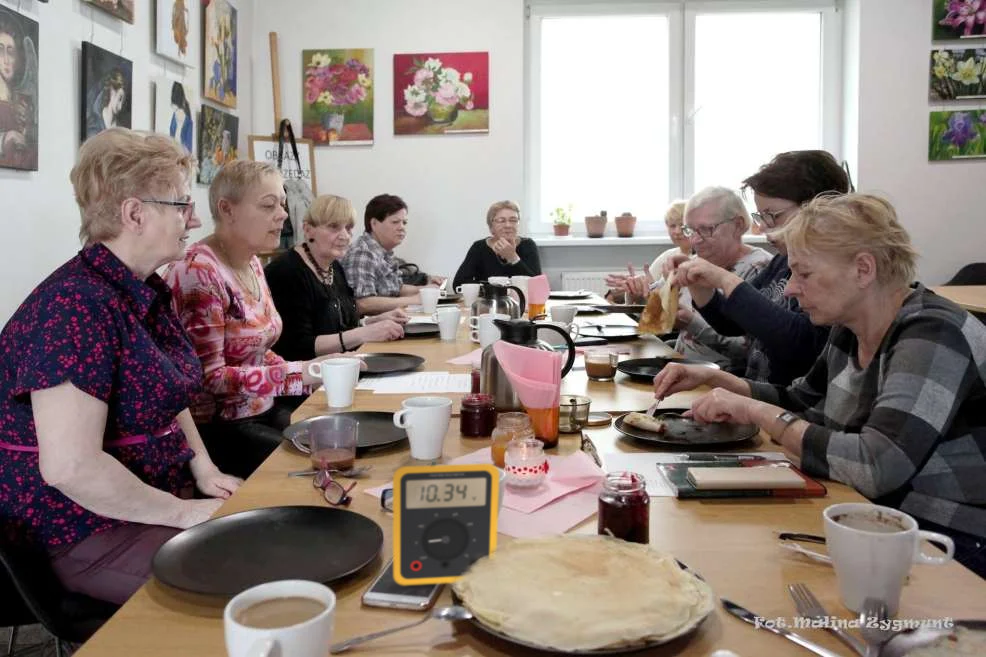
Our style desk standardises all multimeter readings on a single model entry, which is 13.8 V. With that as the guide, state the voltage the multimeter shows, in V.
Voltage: 10.34 V
